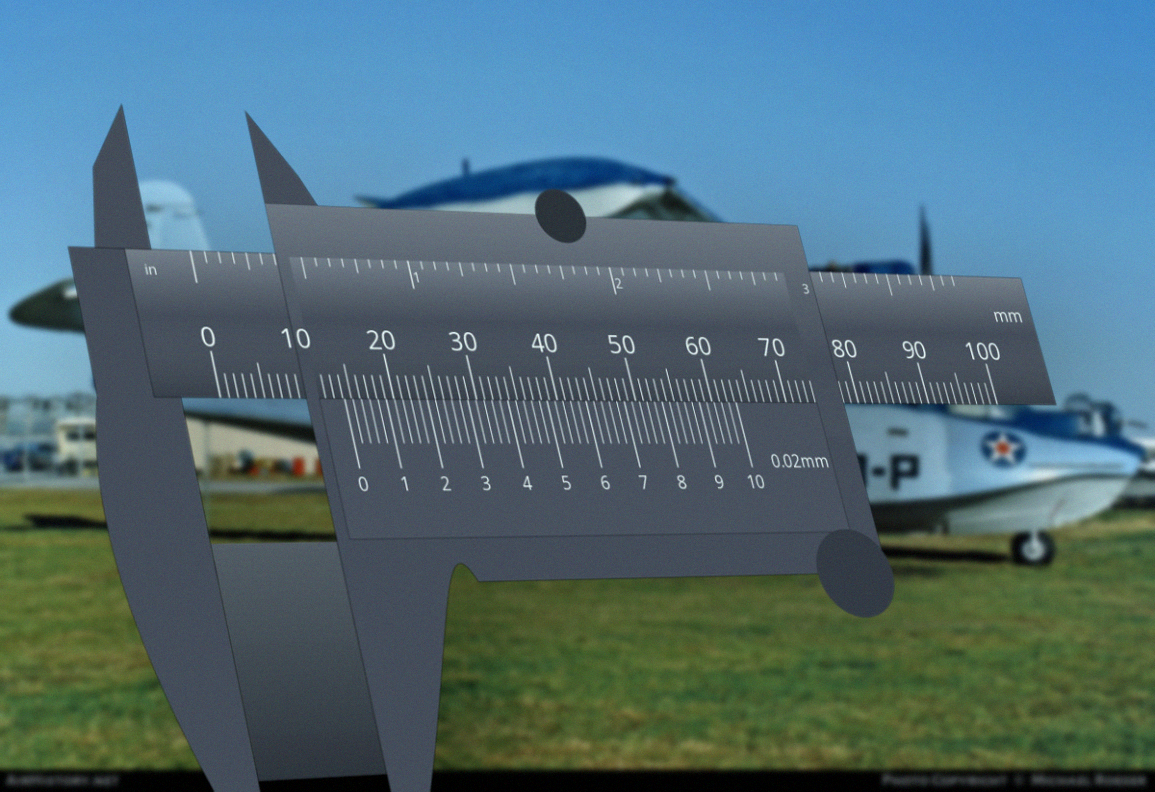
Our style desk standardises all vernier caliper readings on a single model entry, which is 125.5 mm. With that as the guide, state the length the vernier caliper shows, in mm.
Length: 14.2 mm
